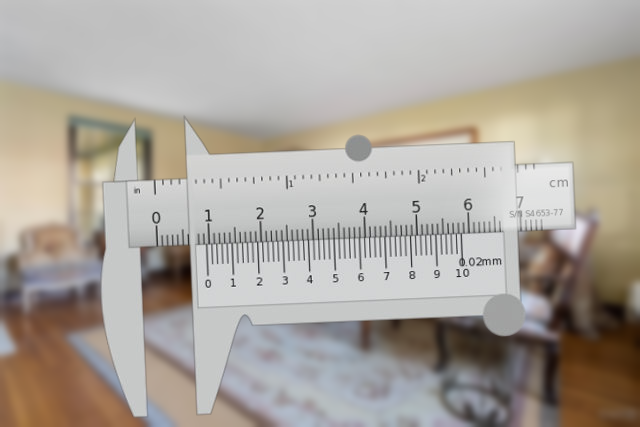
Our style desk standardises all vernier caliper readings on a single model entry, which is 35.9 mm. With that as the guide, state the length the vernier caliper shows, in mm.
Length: 9.5 mm
